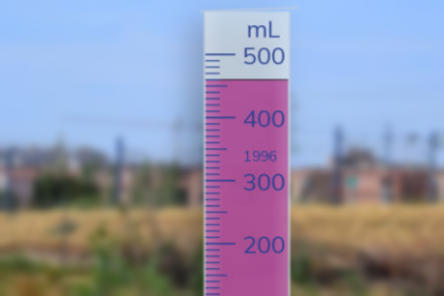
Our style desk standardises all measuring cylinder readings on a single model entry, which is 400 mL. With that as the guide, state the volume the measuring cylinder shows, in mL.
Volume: 460 mL
